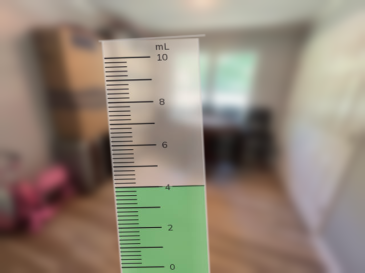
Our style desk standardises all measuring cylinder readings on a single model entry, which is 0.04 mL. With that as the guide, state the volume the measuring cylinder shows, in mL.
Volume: 4 mL
